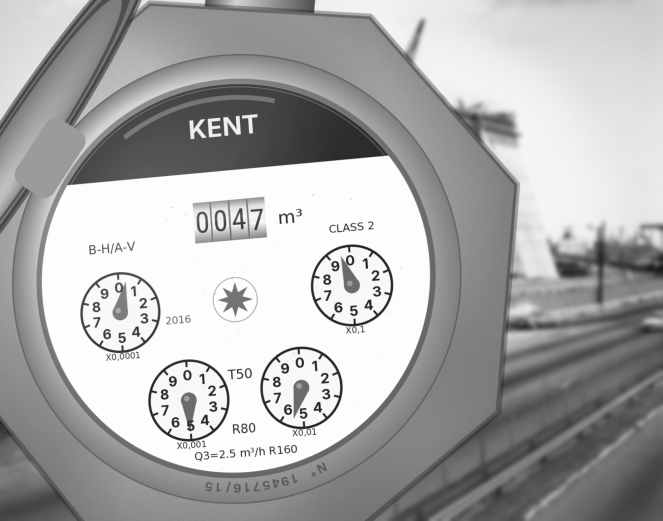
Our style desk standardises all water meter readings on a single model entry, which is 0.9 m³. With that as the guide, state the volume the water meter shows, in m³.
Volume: 46.9550 m³
